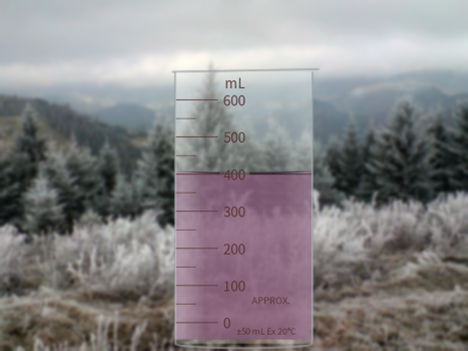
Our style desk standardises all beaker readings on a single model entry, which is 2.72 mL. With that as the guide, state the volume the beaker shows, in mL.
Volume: 400 mL
